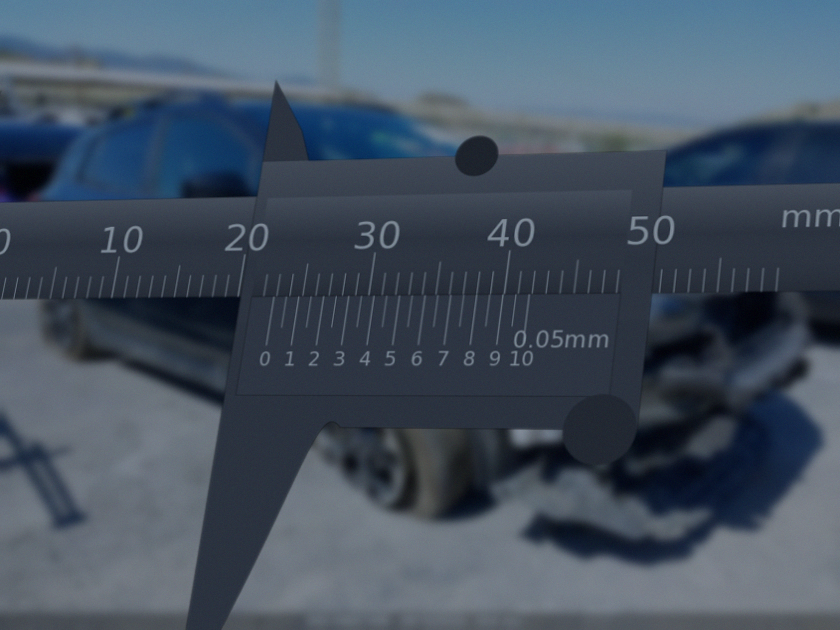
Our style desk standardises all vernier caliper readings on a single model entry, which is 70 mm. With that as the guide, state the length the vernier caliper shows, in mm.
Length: 22.8 mm
